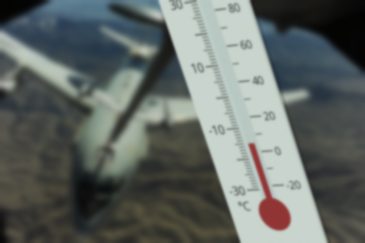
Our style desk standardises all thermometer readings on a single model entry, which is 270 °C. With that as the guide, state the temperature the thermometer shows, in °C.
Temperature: -15 °C
